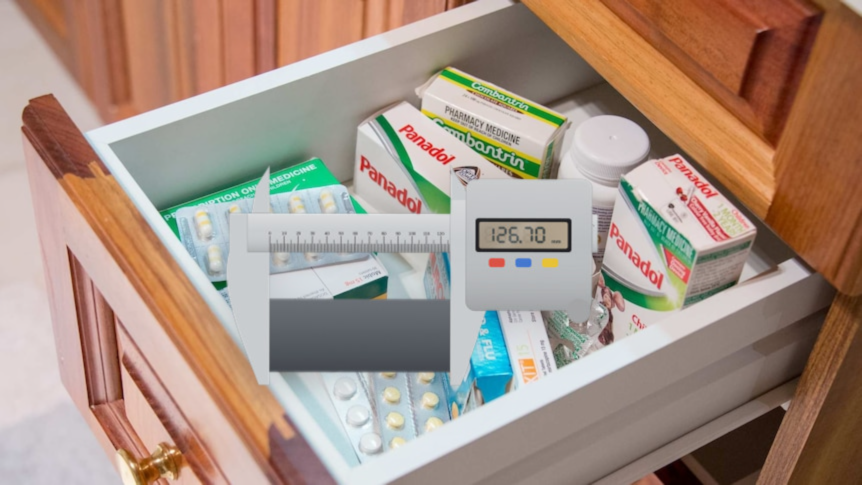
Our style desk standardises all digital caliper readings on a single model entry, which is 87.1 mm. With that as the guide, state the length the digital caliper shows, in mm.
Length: 126.70 mm
